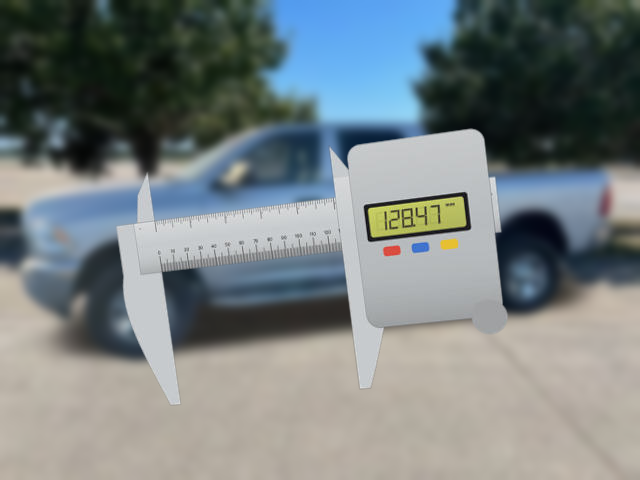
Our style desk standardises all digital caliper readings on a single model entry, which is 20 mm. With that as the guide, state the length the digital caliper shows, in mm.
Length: 128.47 mm
